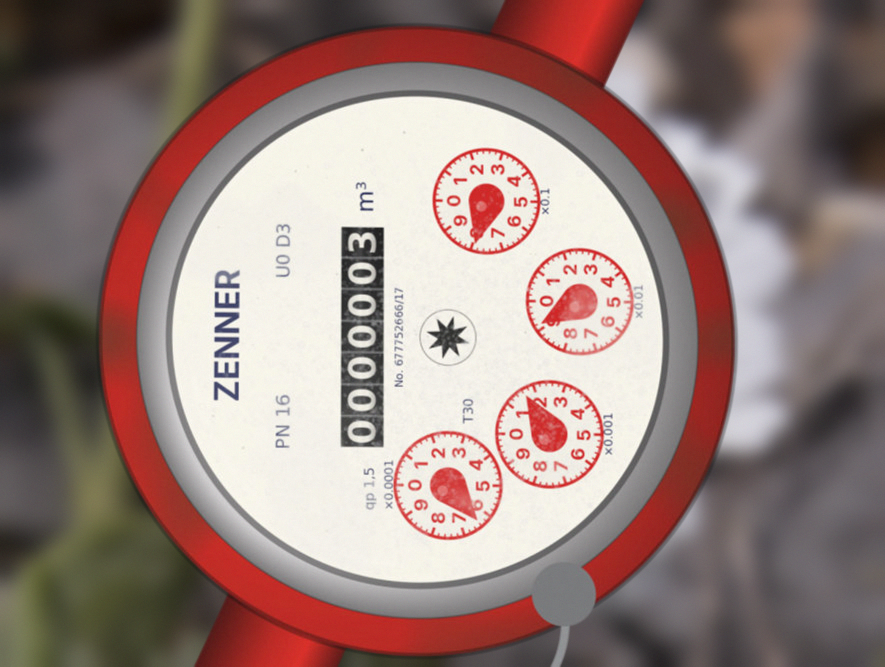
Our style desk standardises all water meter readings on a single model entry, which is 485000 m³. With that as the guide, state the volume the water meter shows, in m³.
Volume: 3.7916 m³
